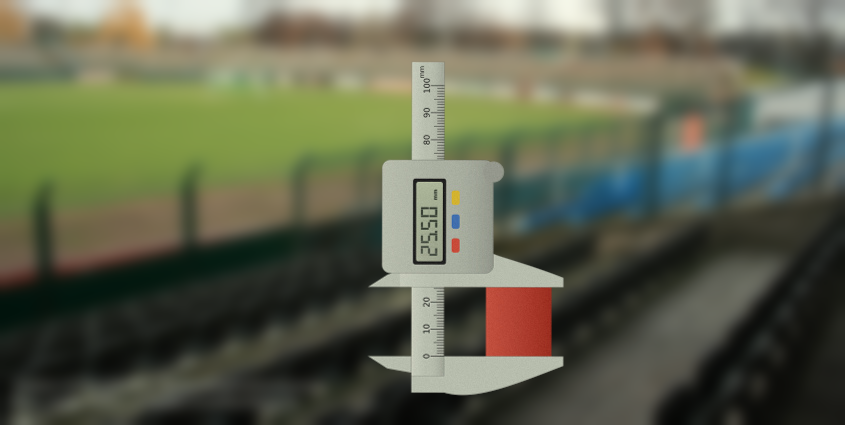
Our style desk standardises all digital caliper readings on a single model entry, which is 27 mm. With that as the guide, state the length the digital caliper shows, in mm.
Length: 25.50 mm
